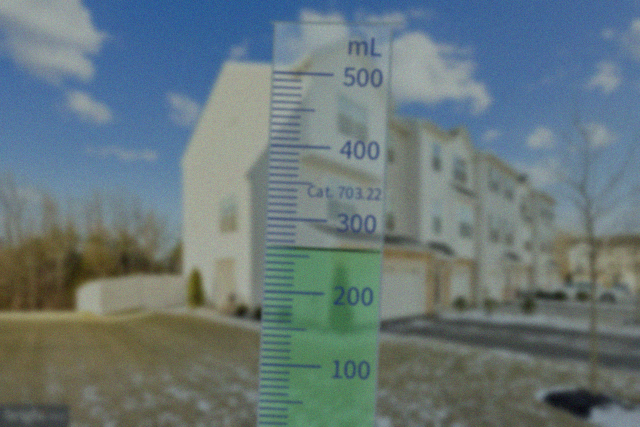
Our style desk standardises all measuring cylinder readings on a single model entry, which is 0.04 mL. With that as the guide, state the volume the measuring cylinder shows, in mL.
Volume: 260 mL
